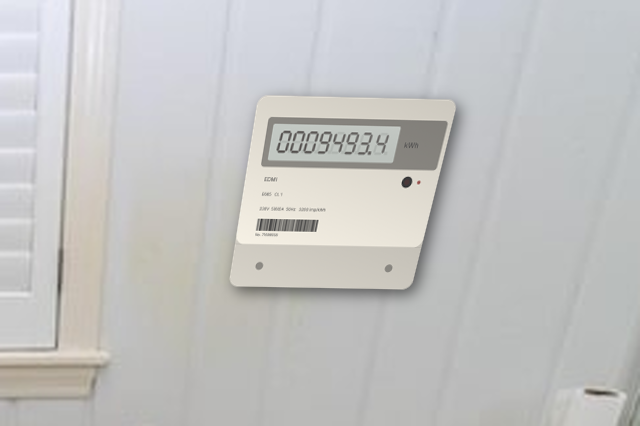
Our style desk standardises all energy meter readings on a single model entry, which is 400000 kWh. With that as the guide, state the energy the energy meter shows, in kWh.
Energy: 9493.4 kWh
